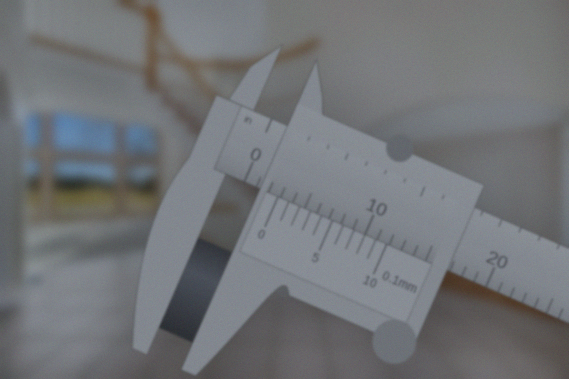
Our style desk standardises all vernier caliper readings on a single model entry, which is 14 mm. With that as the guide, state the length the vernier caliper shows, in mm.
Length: 2.8 mm
